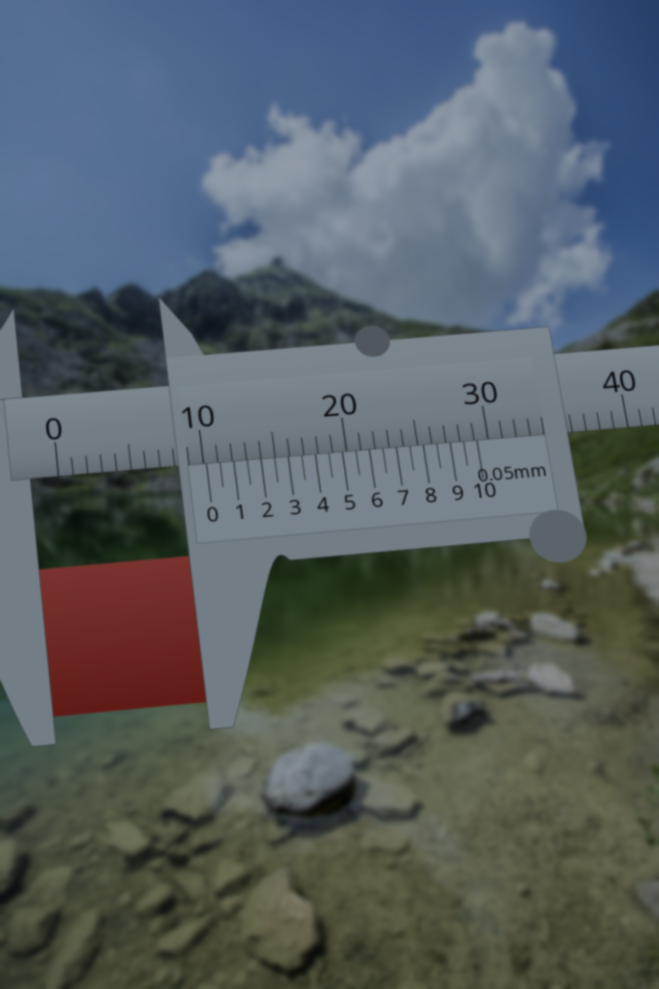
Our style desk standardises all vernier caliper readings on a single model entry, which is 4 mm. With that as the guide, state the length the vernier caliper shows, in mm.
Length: 10.2 mm
